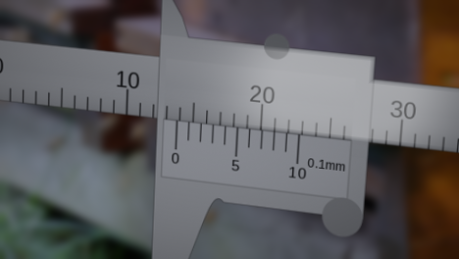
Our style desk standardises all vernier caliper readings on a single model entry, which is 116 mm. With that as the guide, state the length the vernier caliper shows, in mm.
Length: 13.8 mm
